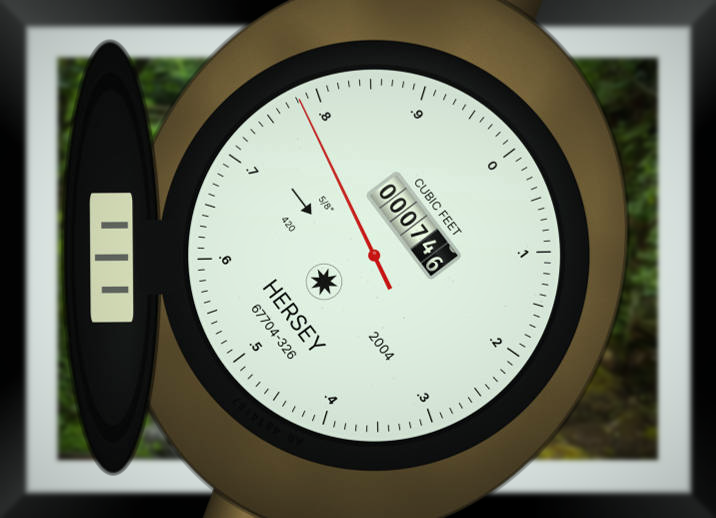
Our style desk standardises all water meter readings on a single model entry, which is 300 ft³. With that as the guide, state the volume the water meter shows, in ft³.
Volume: 745.78 ft³
